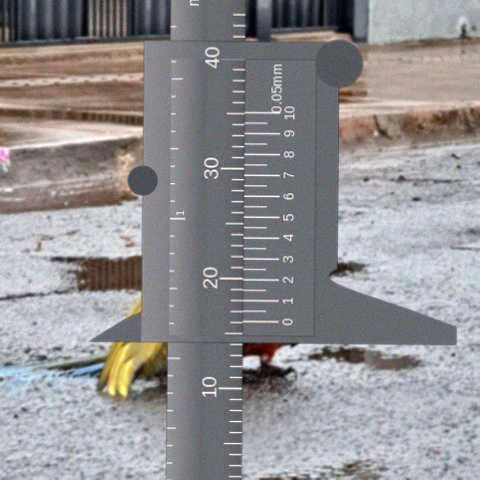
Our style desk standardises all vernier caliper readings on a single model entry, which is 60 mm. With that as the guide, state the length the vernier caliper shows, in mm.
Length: 16.1 mm
